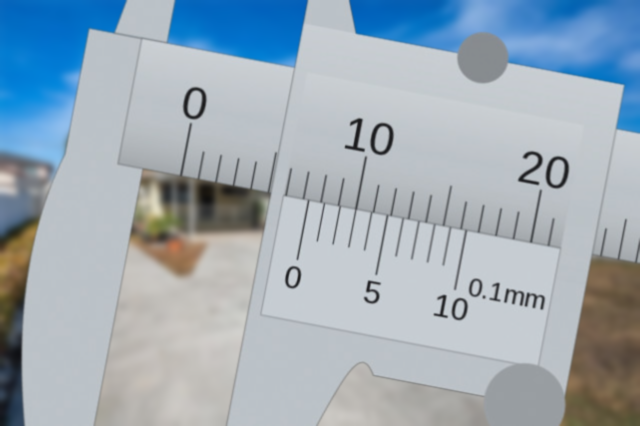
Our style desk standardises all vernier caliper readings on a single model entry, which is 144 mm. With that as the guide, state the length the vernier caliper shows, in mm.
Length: 7.3 mm
